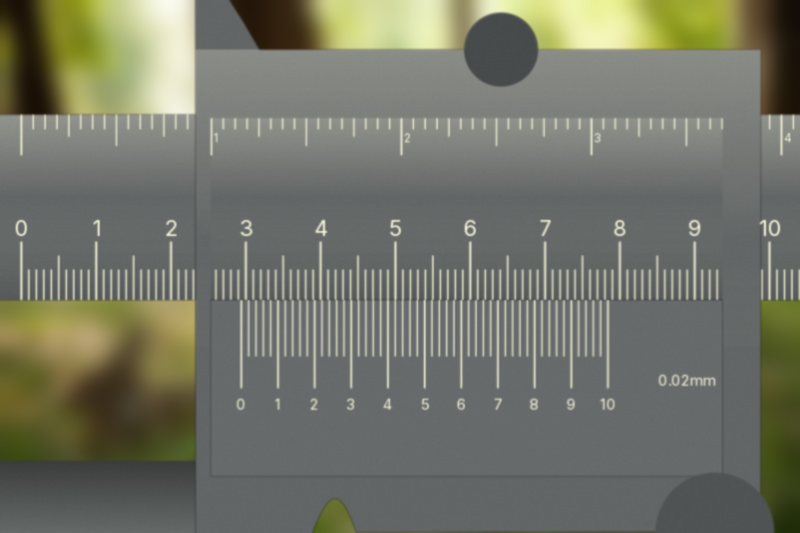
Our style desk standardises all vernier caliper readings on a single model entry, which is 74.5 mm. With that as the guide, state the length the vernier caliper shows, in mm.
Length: 29.4 mm
